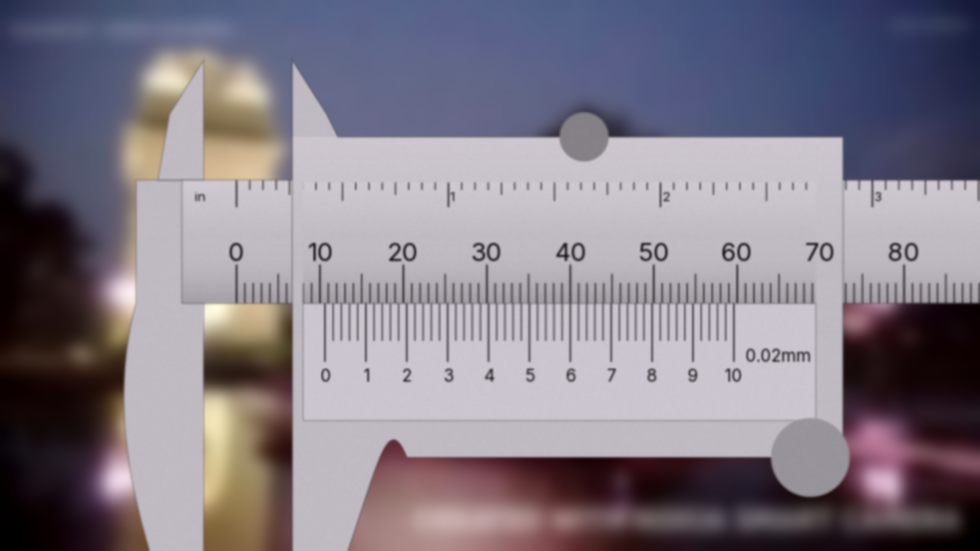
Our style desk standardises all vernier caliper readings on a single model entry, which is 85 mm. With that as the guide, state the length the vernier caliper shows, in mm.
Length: 10.6 mm
